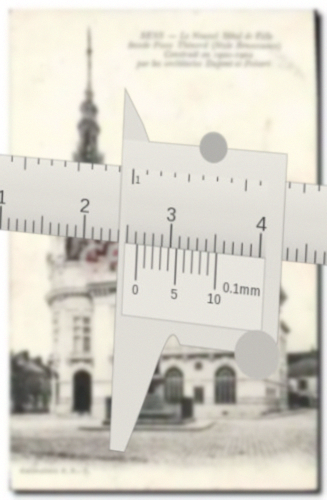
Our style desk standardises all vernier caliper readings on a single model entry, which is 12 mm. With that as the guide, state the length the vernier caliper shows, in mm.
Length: 26.2 mm
